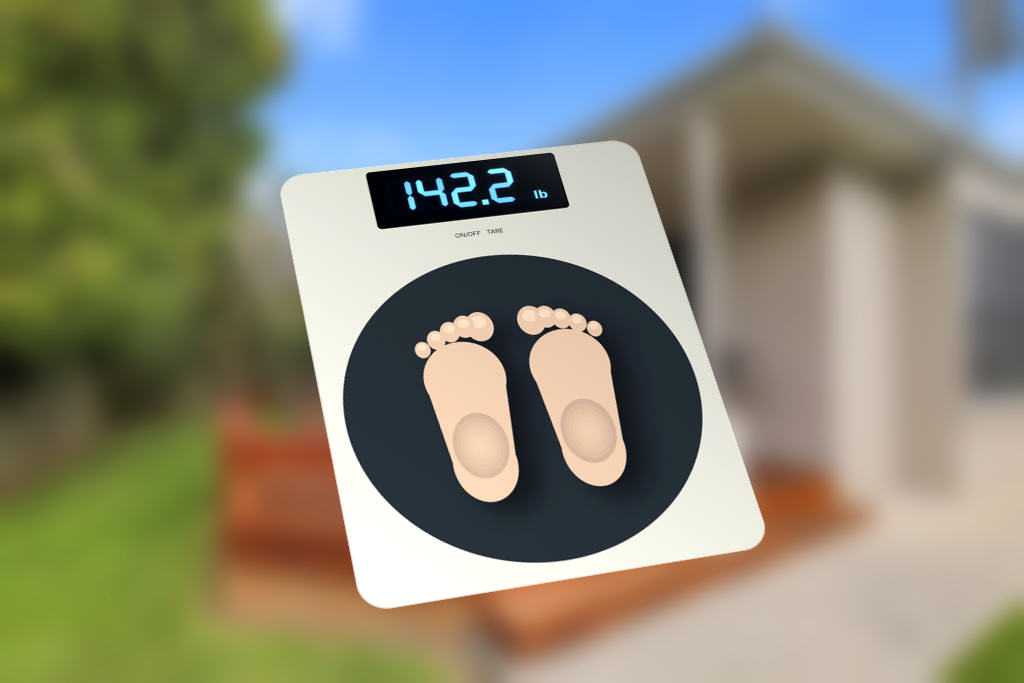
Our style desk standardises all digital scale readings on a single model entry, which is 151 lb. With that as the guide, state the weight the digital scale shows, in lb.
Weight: 142.2 lb
